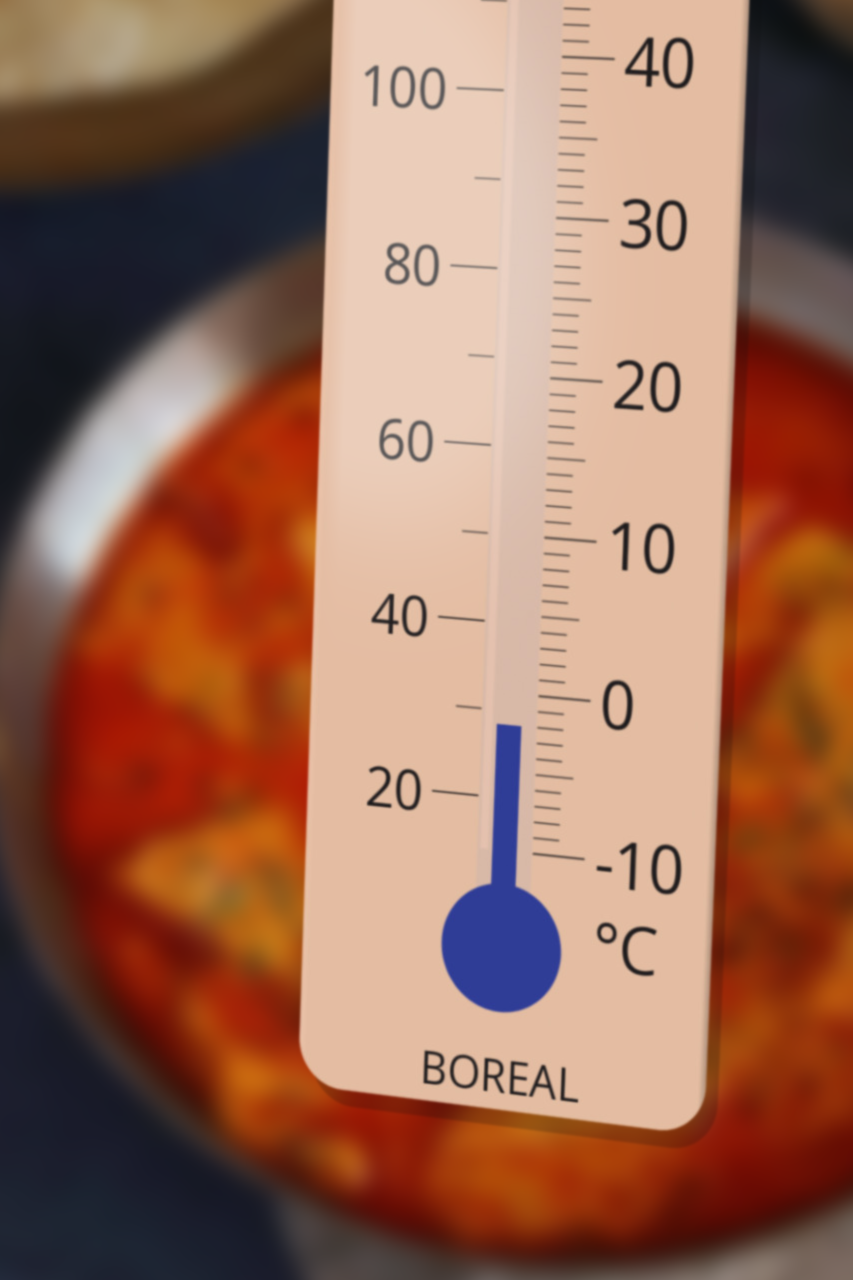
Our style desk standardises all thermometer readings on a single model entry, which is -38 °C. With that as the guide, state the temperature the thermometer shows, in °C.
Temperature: -2 °C
